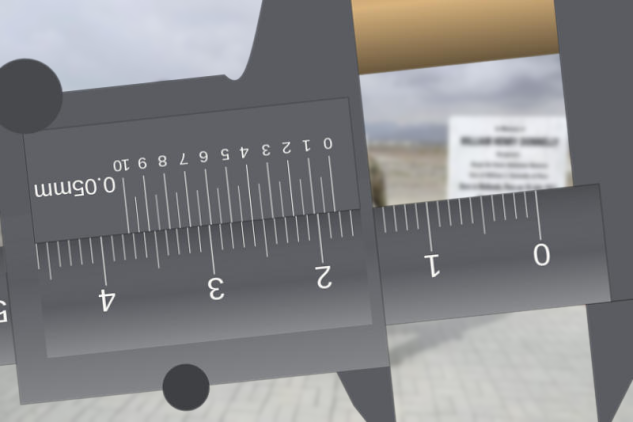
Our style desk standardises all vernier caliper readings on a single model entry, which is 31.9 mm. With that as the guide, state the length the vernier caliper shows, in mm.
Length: 18.4 mm
